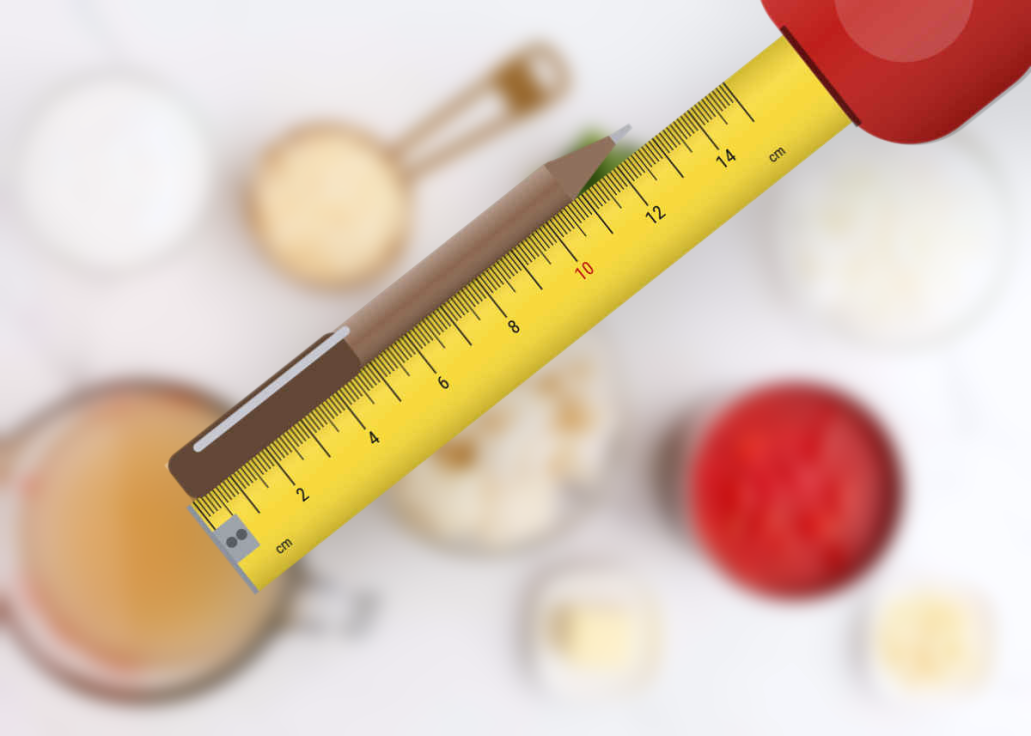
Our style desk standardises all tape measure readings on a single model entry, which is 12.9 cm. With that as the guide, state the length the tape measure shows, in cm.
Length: 12.8 cm
